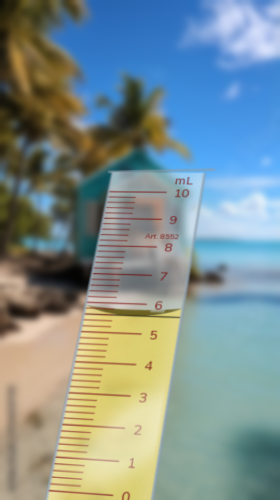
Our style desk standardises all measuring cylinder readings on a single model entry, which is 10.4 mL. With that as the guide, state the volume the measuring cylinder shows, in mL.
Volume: 5.6 mL
